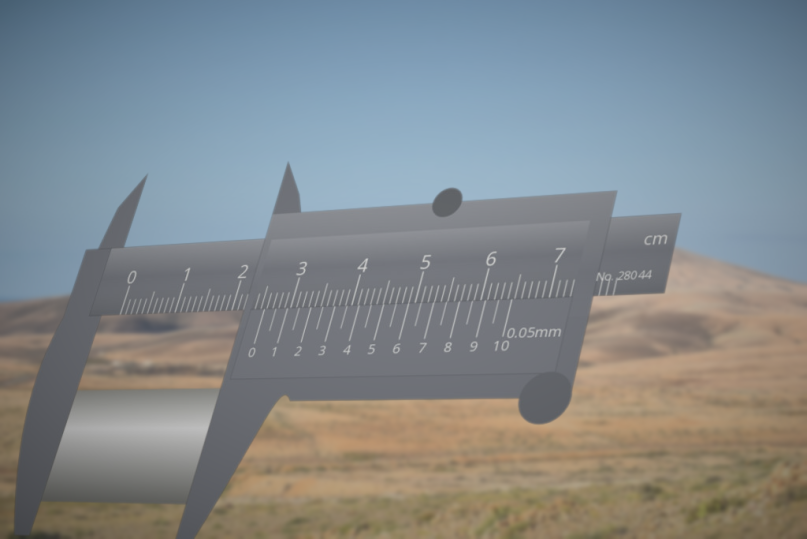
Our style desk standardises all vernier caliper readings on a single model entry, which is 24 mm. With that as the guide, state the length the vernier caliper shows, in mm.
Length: 25.6 mm
